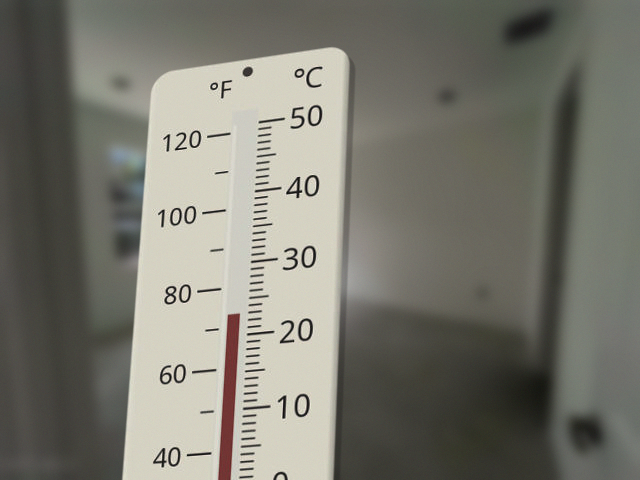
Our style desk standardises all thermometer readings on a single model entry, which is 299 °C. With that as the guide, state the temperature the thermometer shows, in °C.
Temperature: 23 °C
